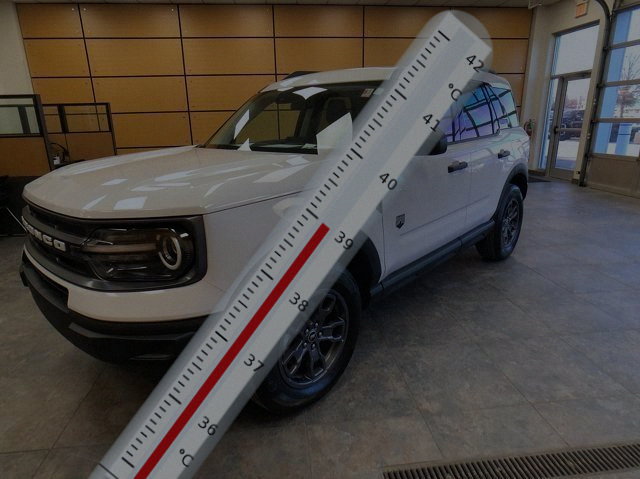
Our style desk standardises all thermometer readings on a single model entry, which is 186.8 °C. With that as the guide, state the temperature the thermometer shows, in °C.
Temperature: 39 °C
